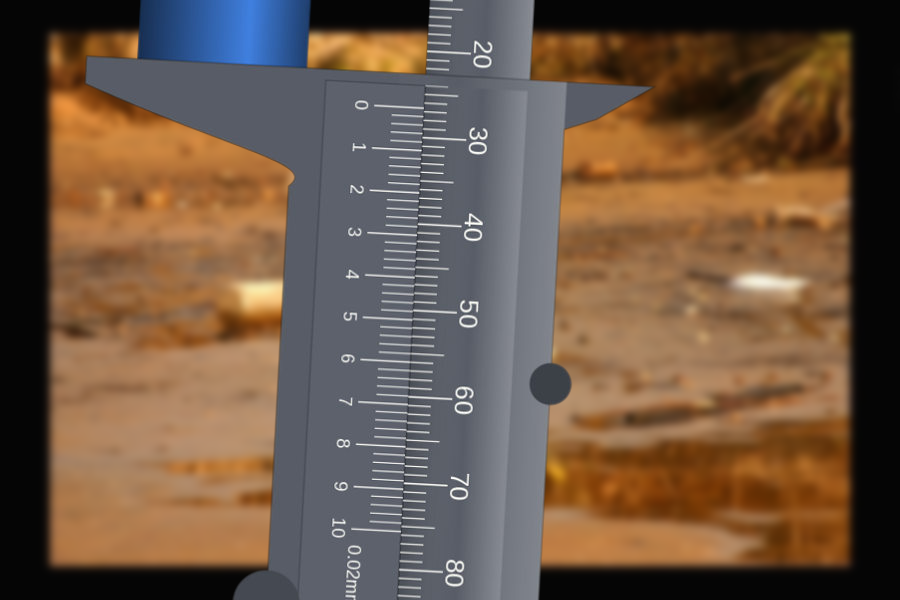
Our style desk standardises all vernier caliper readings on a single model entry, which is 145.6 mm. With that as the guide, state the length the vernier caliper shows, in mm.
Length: 26.6 mm
